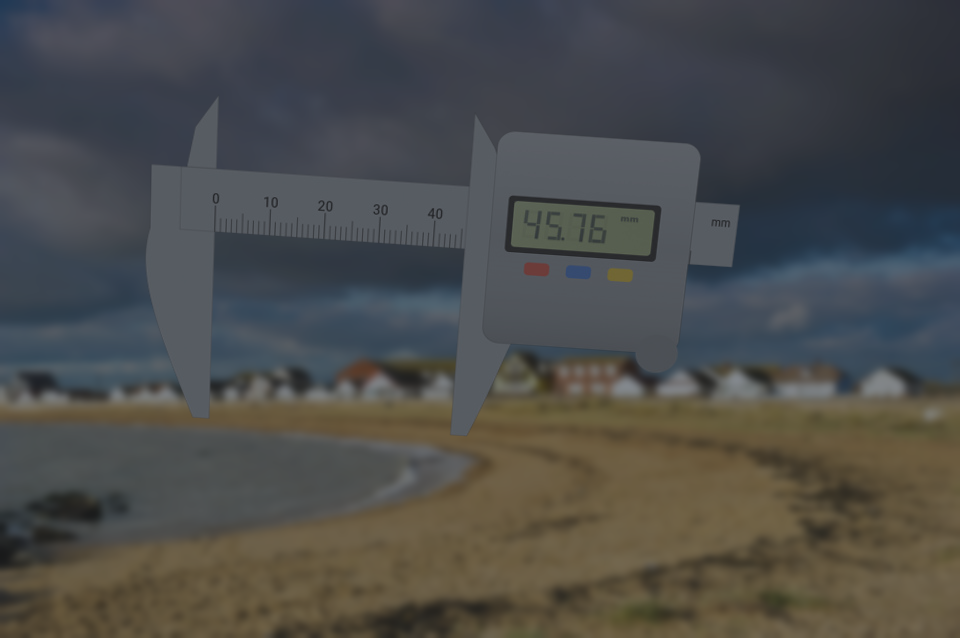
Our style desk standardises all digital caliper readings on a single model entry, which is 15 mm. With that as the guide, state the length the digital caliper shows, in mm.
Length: 45.76 mm
